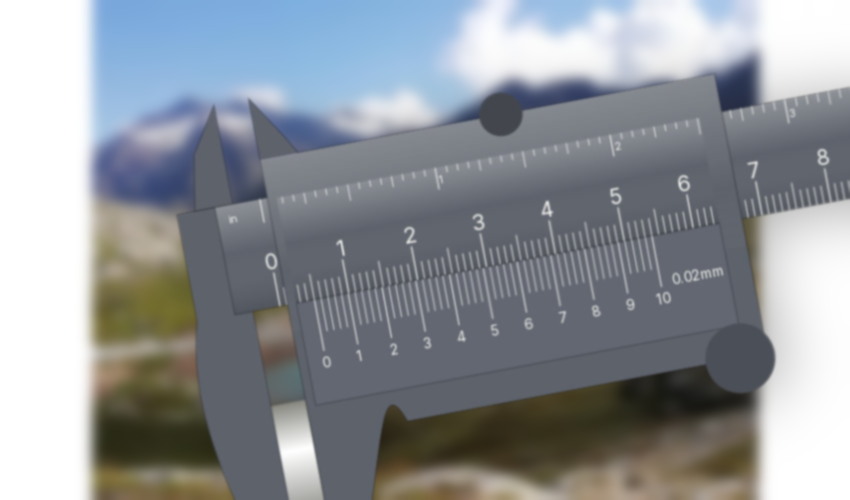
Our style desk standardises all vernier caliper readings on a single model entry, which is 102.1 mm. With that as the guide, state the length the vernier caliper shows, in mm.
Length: 5.0 mm
